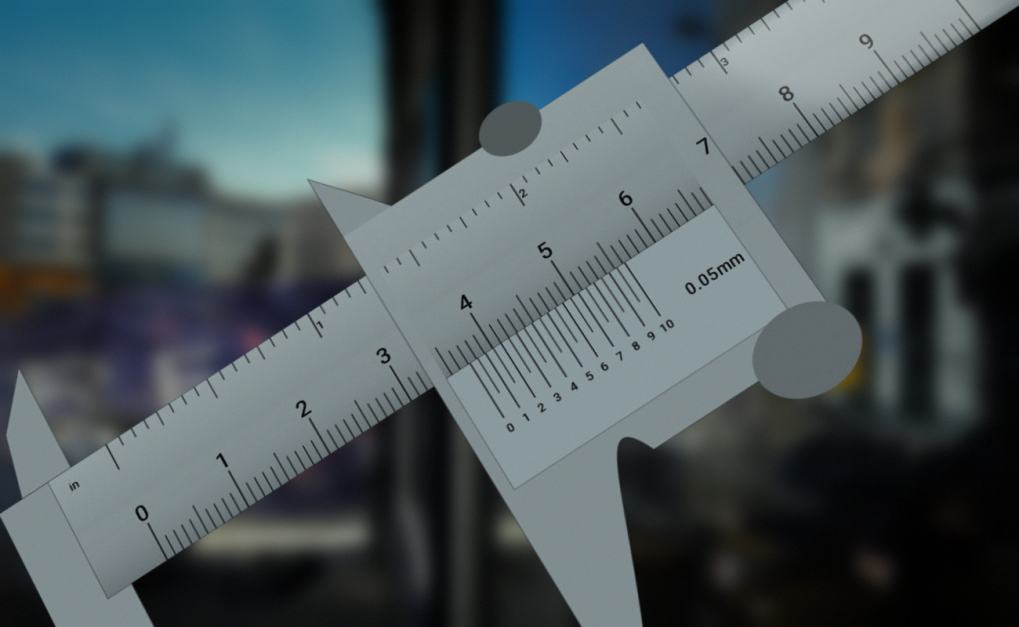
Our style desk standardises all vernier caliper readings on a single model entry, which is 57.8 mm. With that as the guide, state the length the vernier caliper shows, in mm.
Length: 37.2 mm
